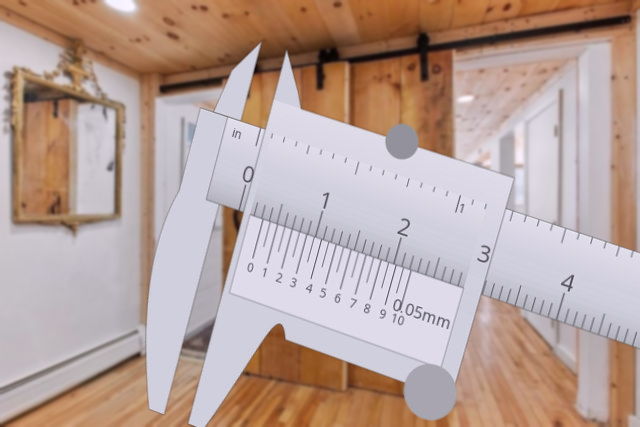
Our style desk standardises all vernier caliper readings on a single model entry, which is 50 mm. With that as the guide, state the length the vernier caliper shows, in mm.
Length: 3.2 mm
